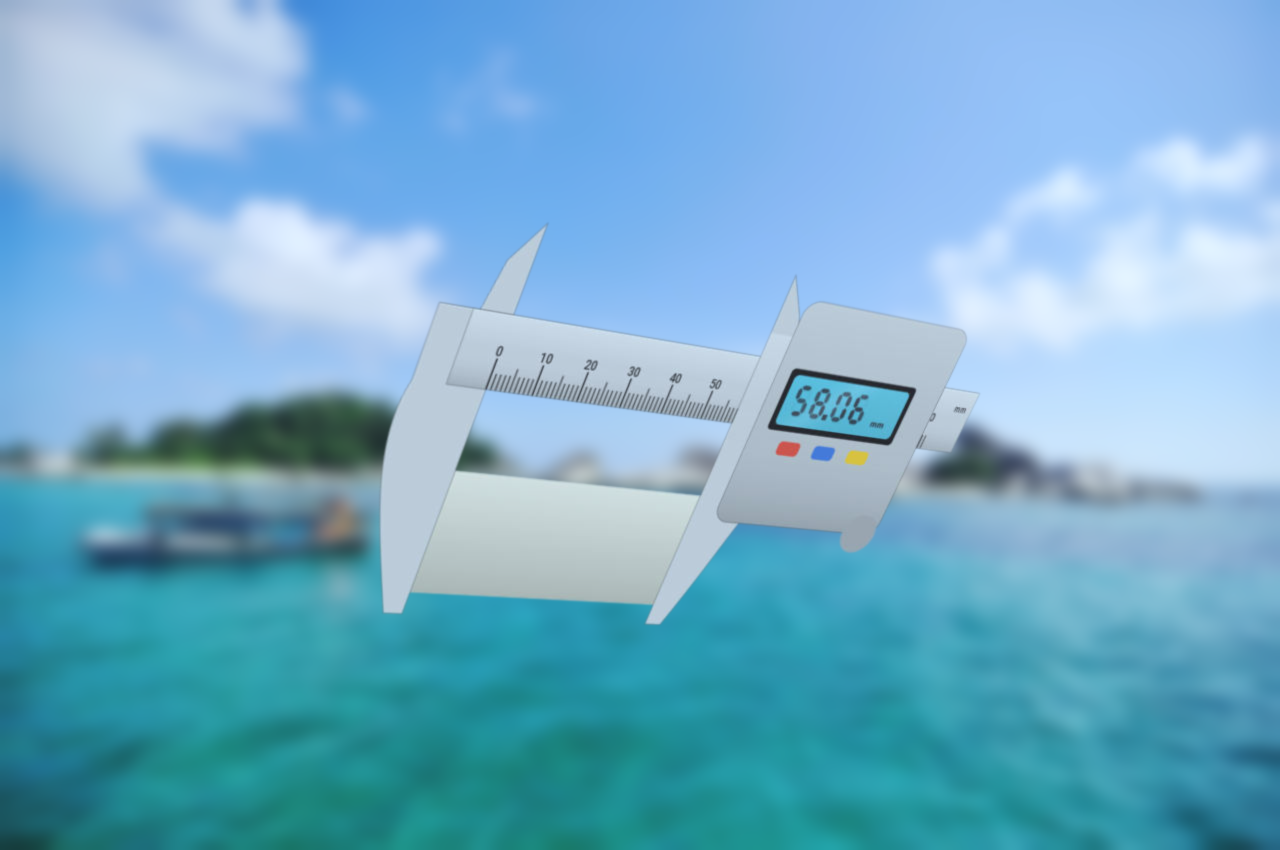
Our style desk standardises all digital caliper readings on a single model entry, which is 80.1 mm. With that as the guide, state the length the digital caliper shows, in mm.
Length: 58.06 mm
